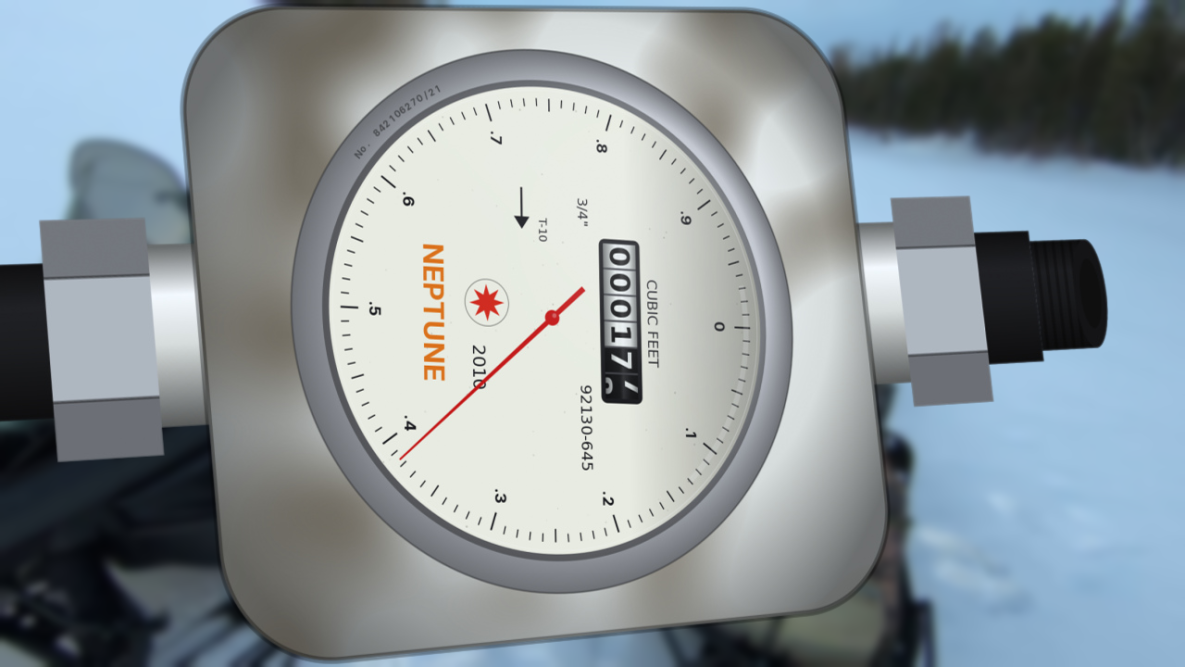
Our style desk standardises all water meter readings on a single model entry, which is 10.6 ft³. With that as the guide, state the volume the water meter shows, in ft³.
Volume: 177.38 ft³
